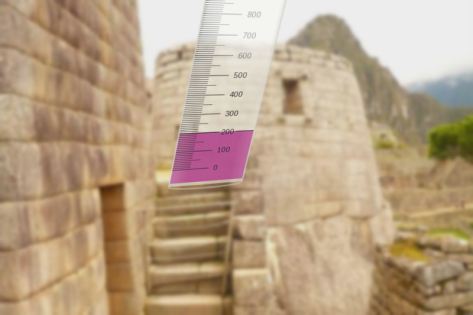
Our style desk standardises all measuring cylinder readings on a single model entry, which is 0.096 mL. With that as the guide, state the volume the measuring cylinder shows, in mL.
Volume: 200 mL
